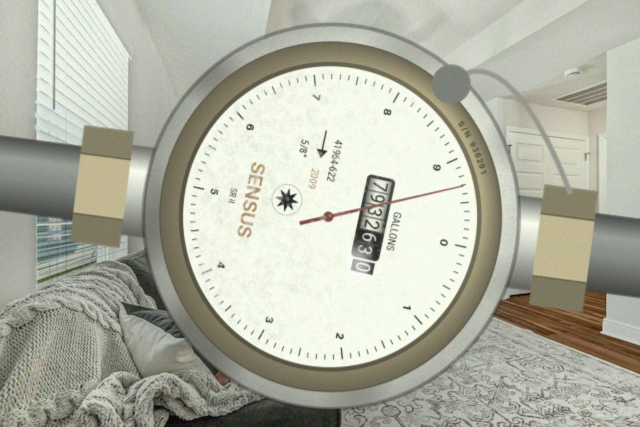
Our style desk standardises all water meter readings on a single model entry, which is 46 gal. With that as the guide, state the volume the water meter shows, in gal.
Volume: 7932629.3 gal
